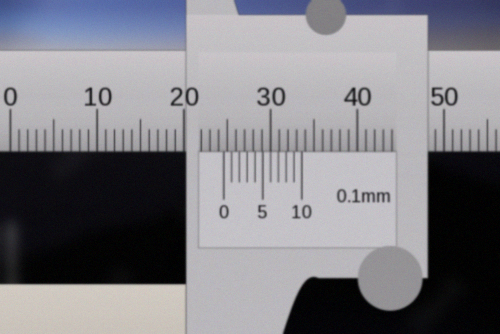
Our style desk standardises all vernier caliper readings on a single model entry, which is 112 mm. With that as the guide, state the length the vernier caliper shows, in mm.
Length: 24.6 mm
